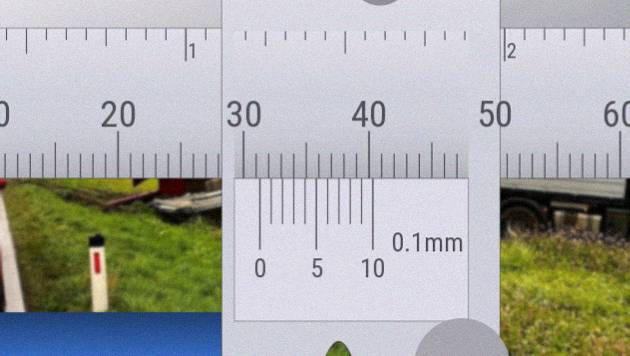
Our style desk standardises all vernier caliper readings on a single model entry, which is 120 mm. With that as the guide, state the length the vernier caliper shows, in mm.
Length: 31.3 mm
